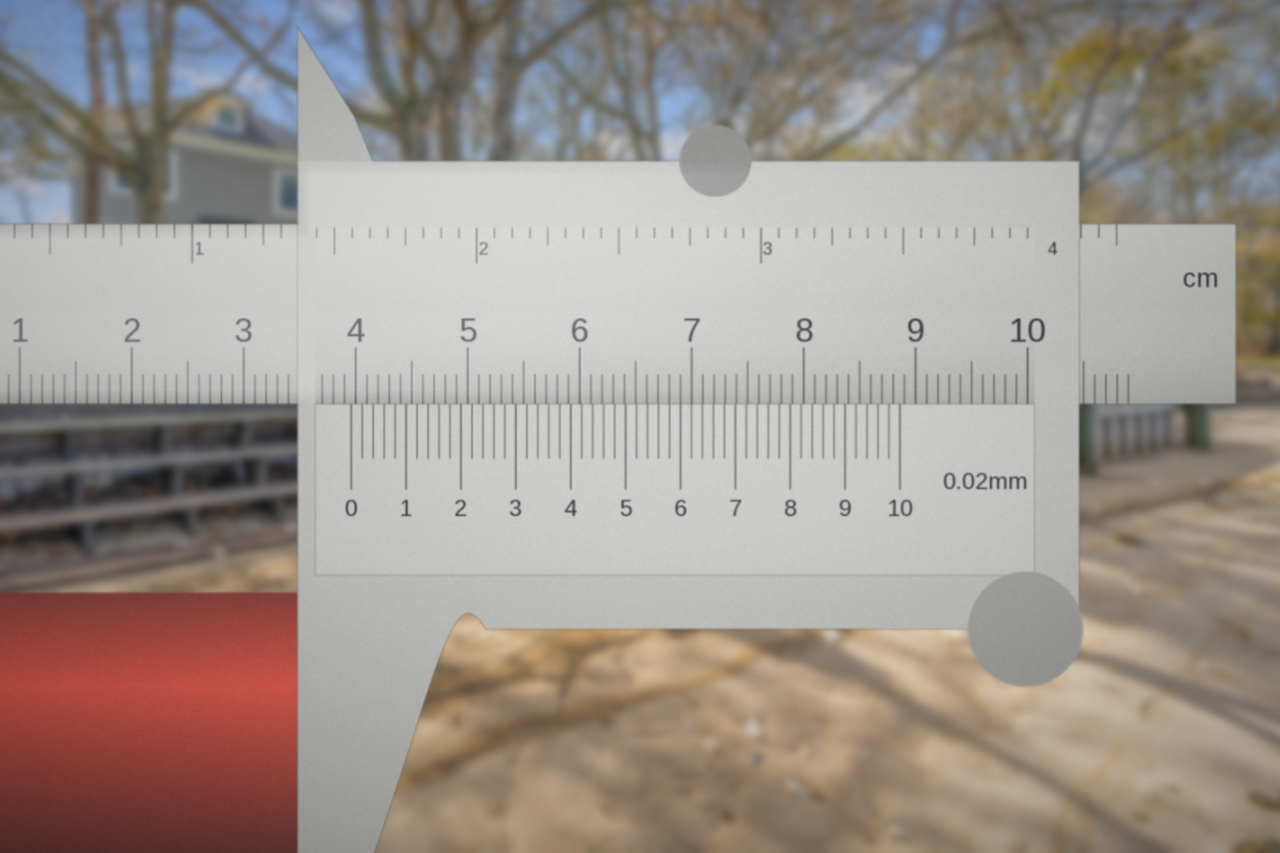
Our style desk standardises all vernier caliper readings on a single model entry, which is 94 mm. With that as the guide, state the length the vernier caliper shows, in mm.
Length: 39.6 mm
